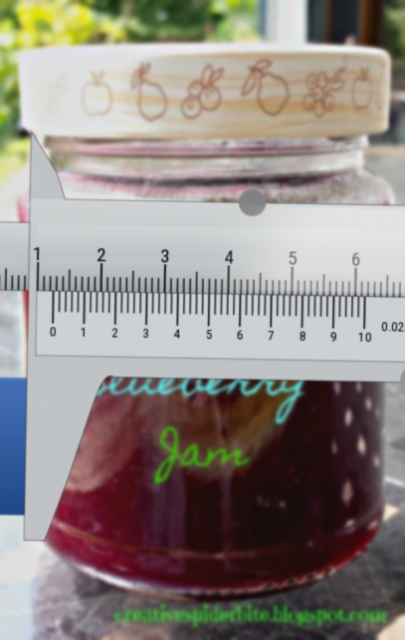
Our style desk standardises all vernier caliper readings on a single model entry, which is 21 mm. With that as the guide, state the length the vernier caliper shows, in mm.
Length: 12.5 mm
